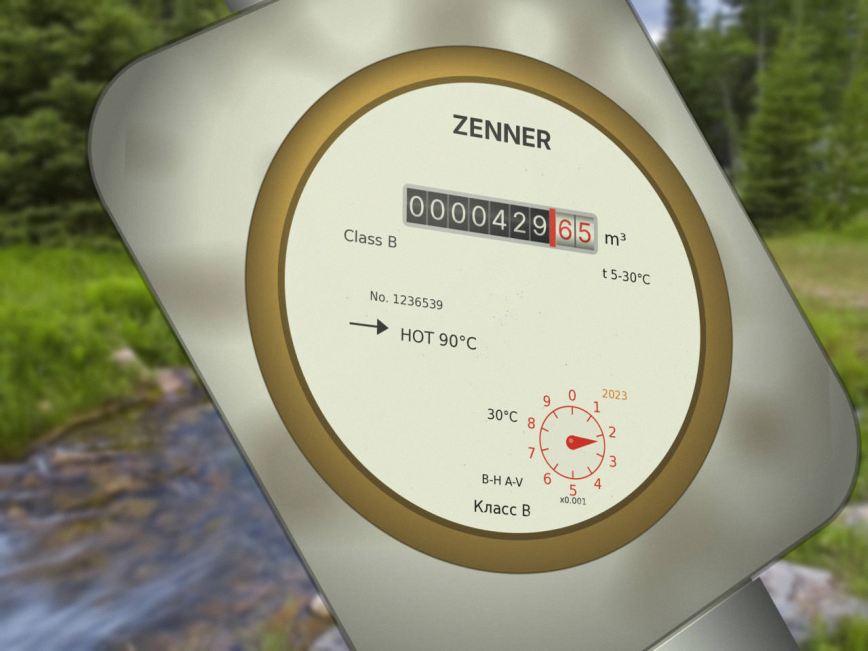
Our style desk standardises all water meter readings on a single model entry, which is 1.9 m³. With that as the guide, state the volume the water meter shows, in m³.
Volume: 429.652 m³
